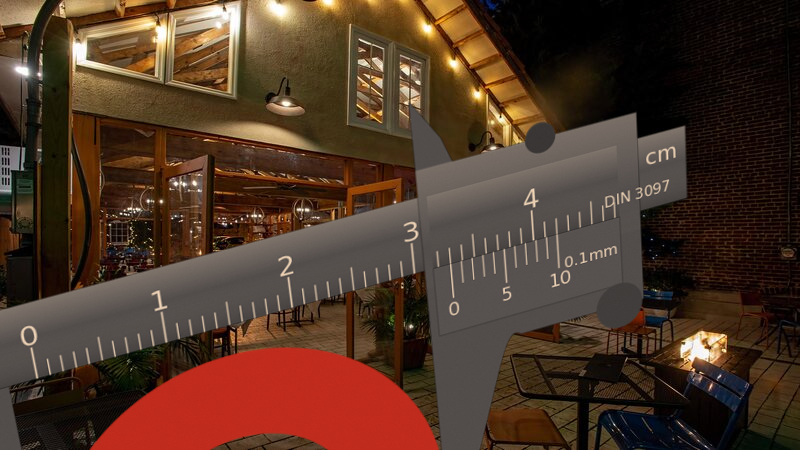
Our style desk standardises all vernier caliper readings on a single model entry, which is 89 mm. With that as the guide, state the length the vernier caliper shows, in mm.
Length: 33.0 mm
